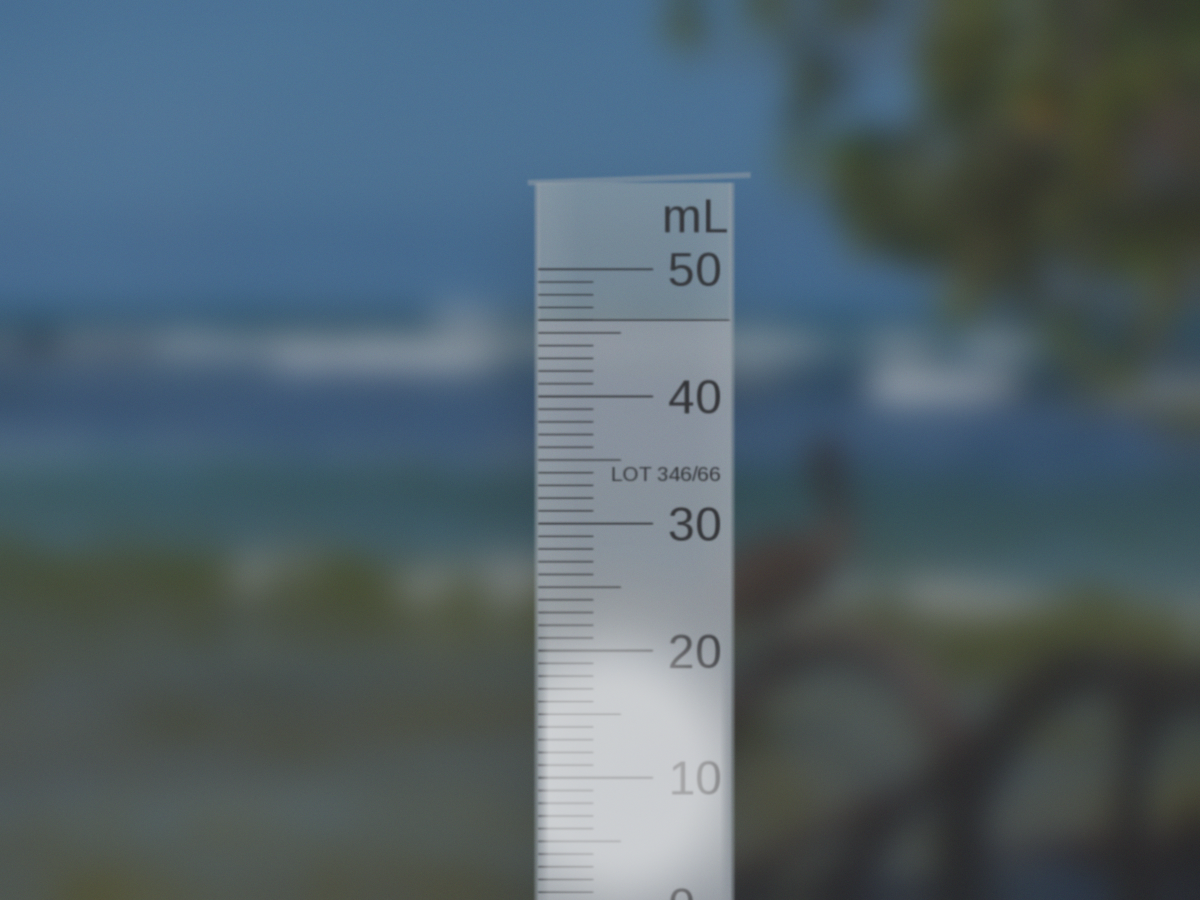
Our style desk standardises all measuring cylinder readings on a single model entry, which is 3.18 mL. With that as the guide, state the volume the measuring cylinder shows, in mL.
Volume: 46 mL
